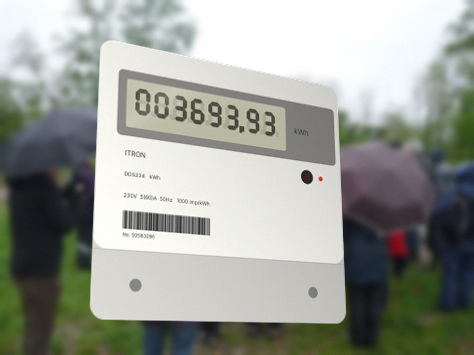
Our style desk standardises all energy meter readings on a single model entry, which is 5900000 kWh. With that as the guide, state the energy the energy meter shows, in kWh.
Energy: 3693.93 kWh
